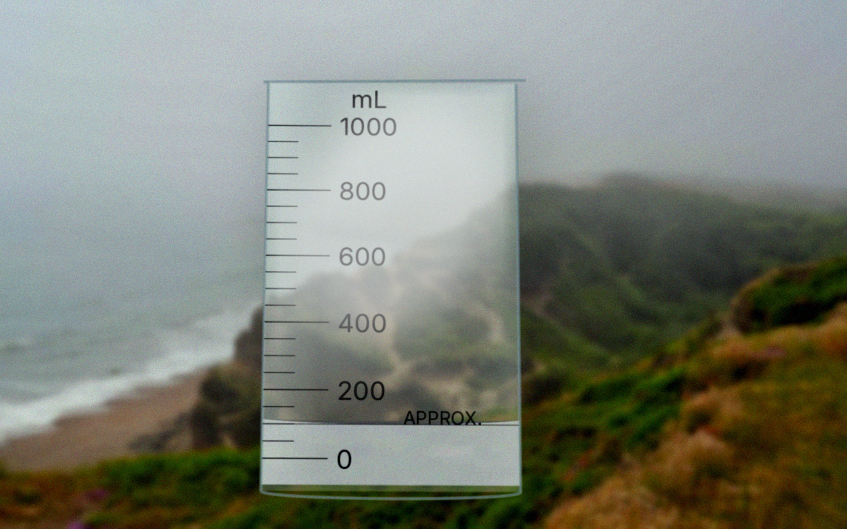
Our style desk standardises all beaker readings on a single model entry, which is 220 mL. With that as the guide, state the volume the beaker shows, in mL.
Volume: 100 mL
